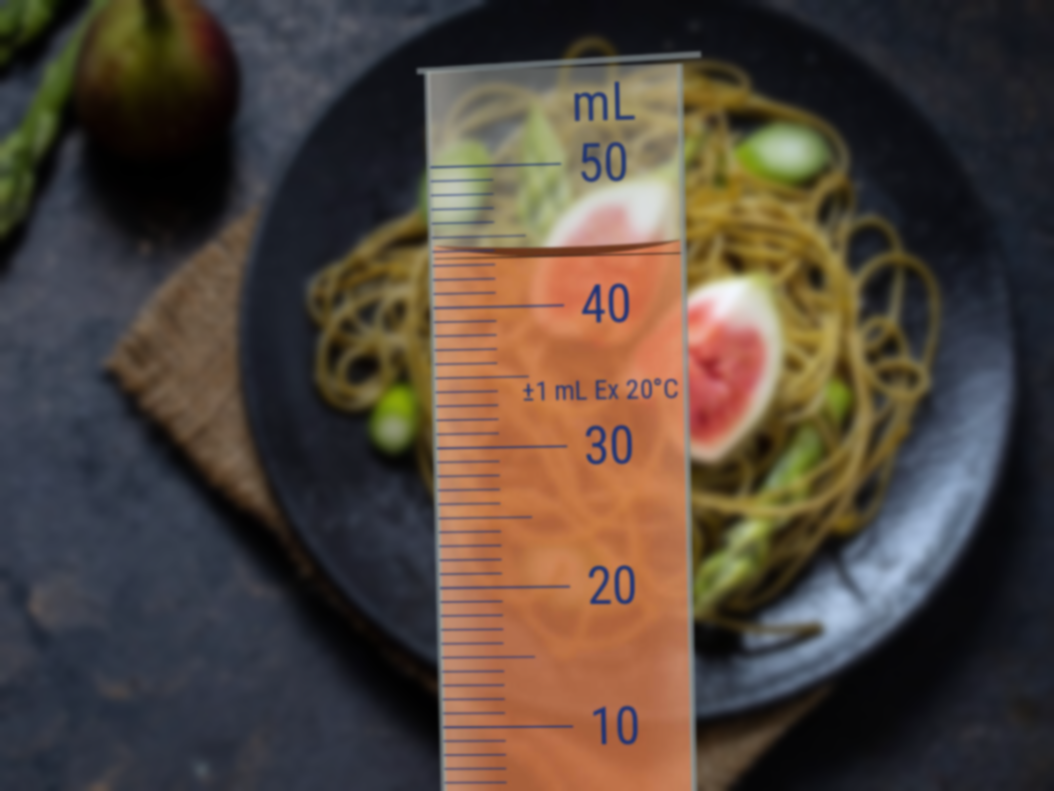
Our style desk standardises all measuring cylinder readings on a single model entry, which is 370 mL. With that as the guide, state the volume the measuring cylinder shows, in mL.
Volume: 43.5 mL
